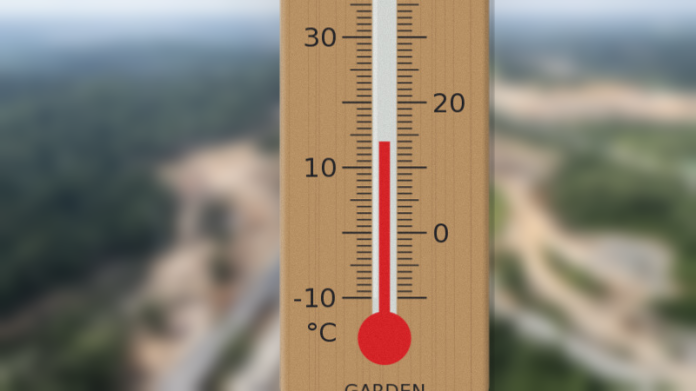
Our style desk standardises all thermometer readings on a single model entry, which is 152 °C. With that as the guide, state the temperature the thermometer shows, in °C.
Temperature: 14 °C
